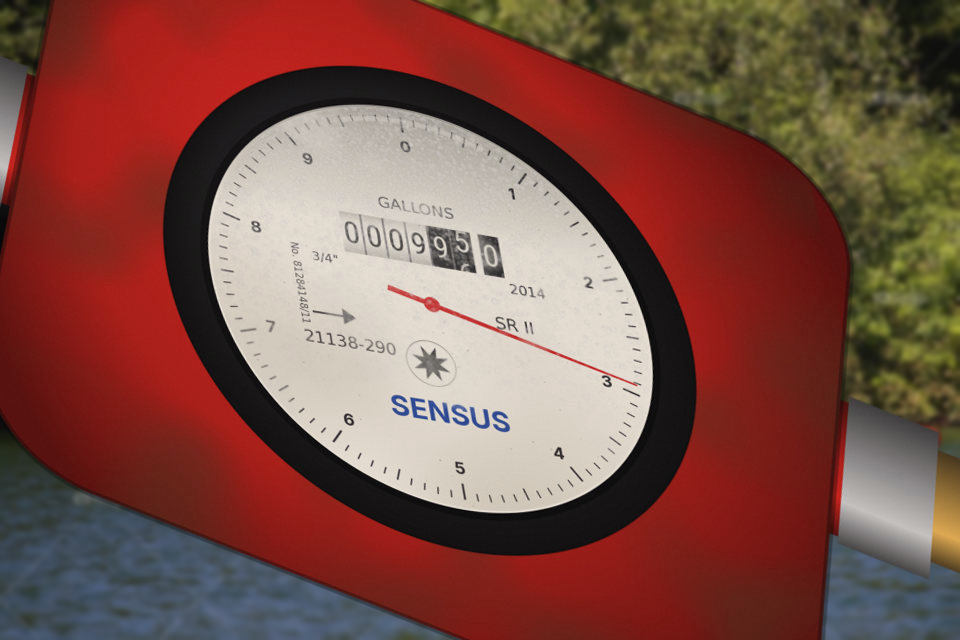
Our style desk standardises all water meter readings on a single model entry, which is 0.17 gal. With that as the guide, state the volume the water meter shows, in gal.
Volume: 9952.9 gal
